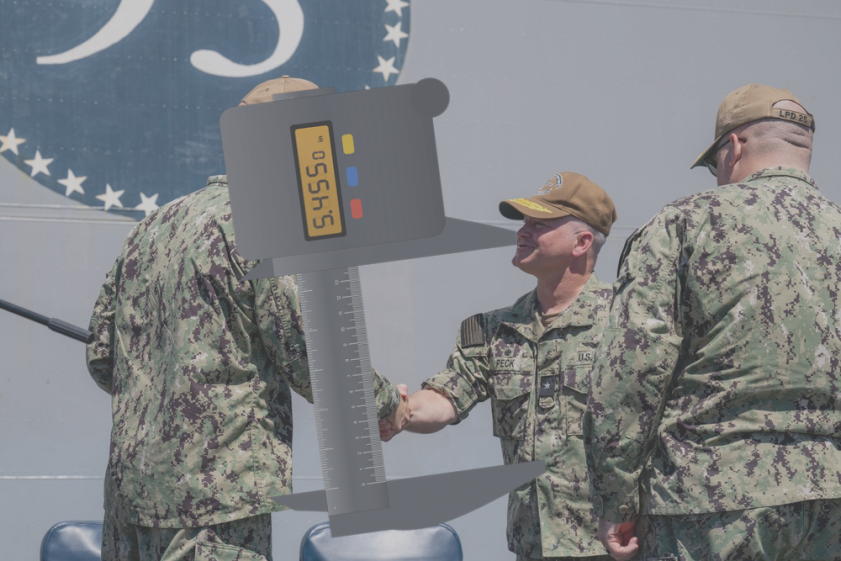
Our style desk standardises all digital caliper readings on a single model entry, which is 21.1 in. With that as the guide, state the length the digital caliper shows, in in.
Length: 5.4550 in
